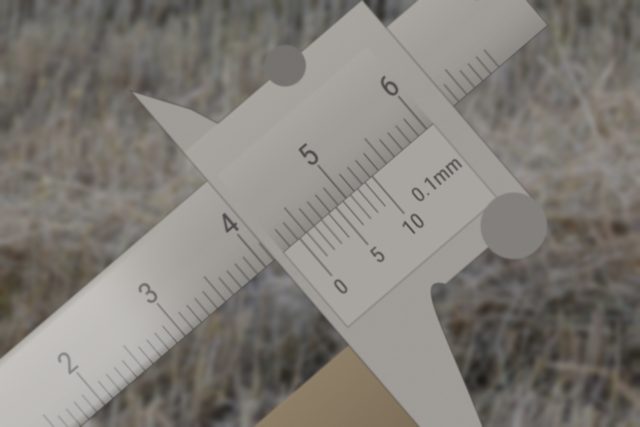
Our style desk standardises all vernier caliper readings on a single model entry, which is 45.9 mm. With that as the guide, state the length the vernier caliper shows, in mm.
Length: 44.2 mm
